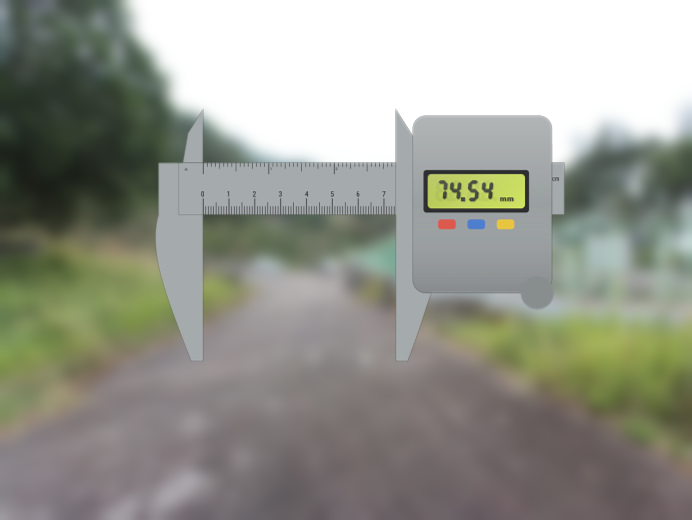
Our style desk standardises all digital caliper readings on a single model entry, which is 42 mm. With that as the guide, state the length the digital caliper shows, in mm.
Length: 74.54 mm
